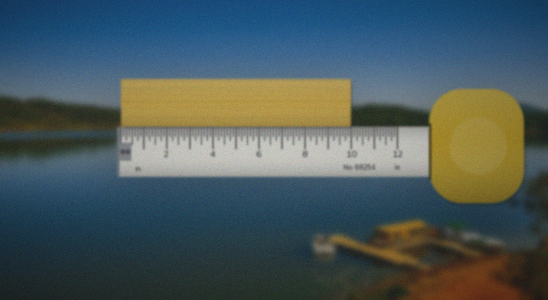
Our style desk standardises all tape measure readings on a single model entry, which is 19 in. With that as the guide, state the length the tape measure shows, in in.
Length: 10 in
